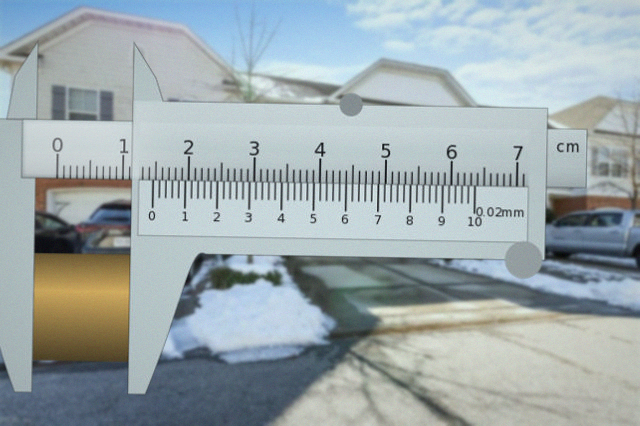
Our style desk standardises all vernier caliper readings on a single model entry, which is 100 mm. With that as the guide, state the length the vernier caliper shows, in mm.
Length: 14.6 mm
